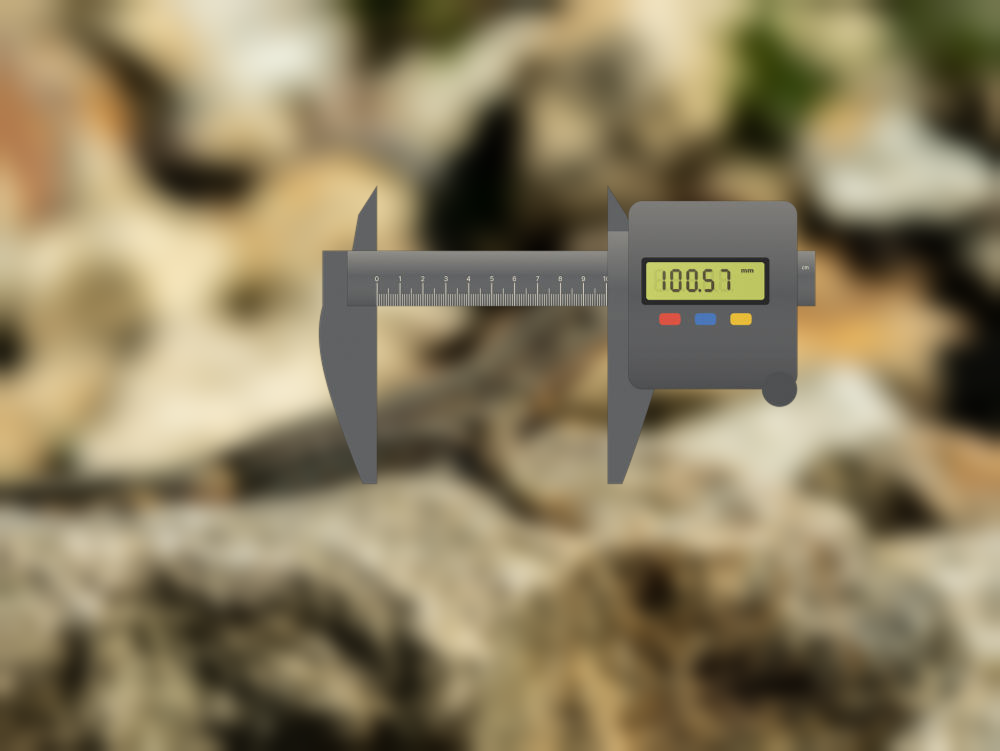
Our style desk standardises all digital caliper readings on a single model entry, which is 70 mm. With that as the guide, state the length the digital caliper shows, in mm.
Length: 100.57 mm
